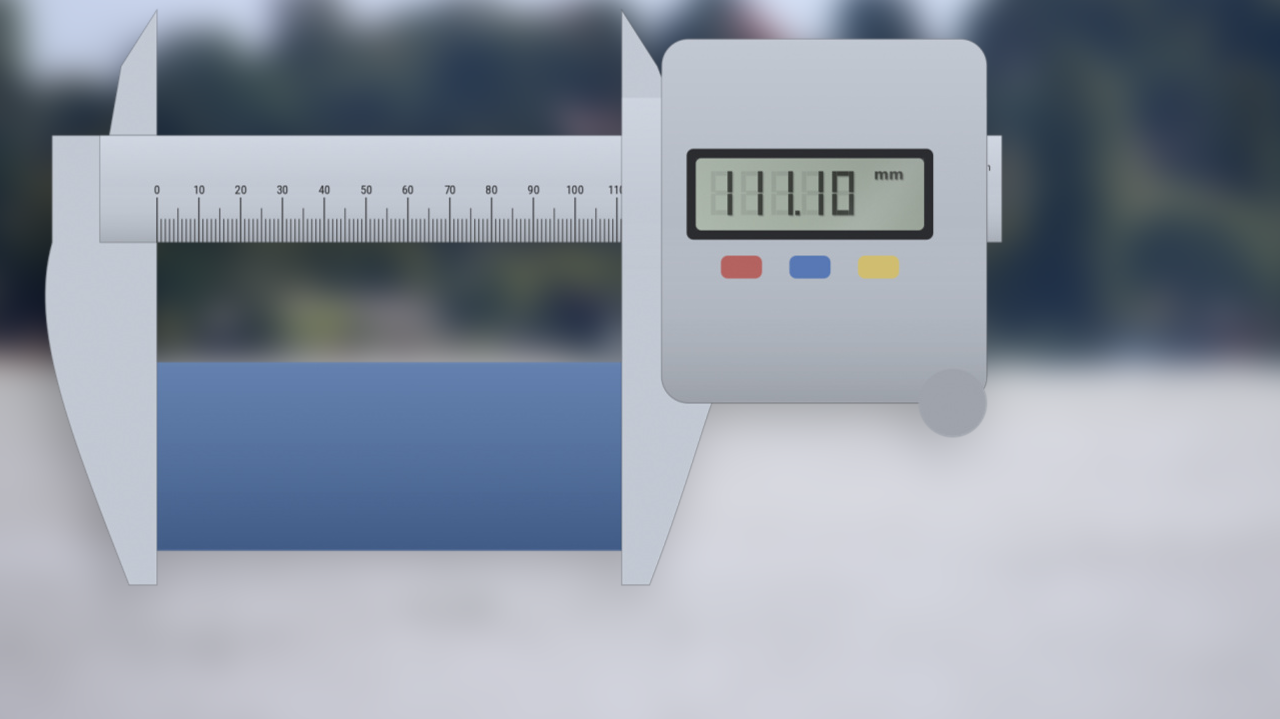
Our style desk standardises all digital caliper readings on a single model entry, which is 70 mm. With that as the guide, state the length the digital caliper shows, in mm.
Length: 111.10 mm
